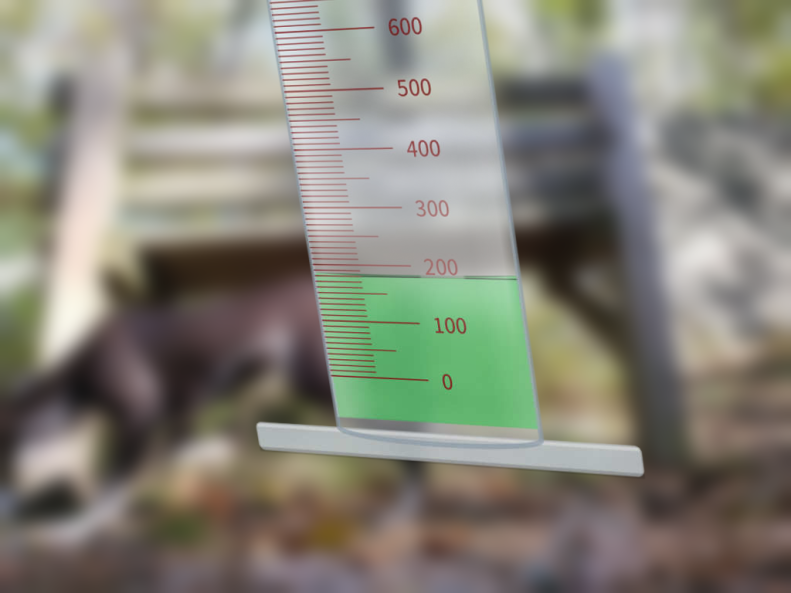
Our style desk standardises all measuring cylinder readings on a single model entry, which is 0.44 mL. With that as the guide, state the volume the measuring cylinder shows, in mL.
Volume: 180 mL
